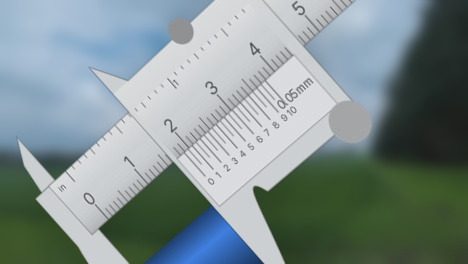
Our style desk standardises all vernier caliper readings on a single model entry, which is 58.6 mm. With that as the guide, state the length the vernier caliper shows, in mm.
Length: 18.8 mm
